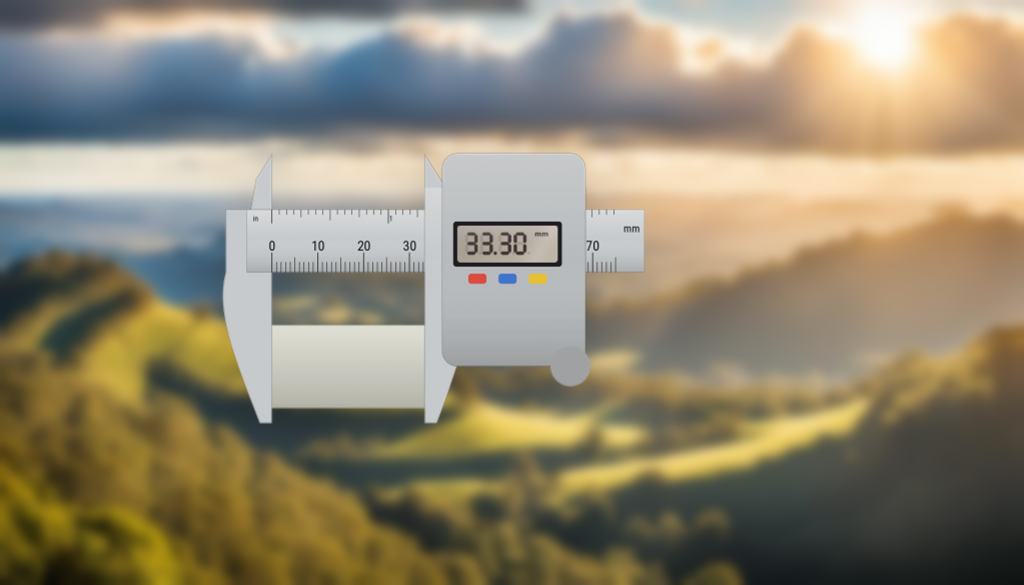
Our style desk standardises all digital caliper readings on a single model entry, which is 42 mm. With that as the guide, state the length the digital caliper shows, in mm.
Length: 33.30 mm
